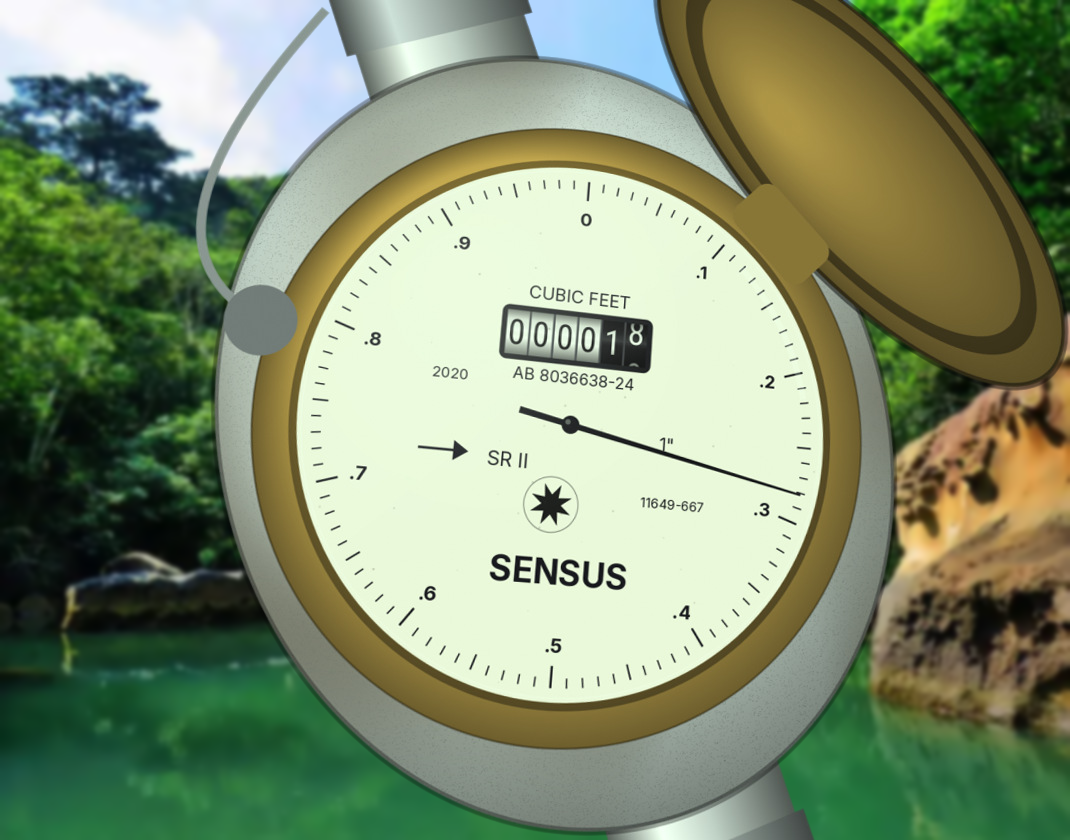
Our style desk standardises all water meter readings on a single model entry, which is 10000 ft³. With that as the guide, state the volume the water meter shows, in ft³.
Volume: 18.28 ft³
